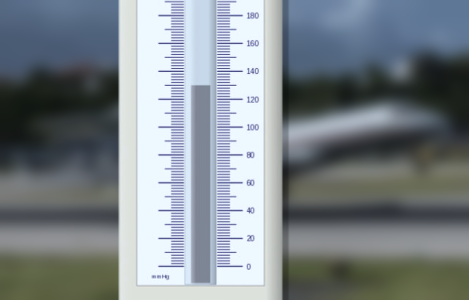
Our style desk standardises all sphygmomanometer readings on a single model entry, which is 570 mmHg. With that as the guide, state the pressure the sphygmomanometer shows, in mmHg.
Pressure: 130 mmHg
